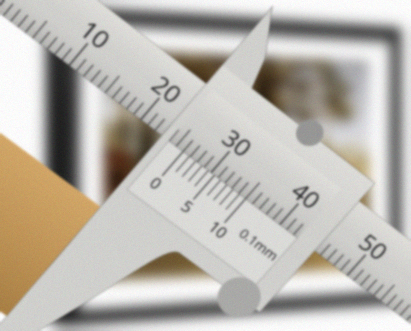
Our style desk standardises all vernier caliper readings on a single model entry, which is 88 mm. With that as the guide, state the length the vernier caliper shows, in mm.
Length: 26.0 mm
